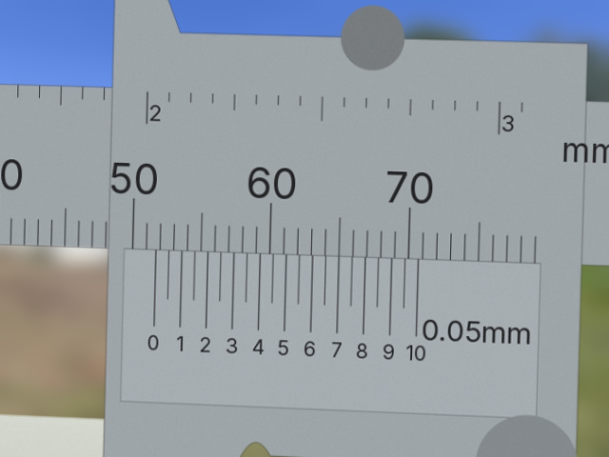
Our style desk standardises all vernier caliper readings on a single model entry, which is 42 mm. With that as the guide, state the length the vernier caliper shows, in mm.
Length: 51.7 mm
